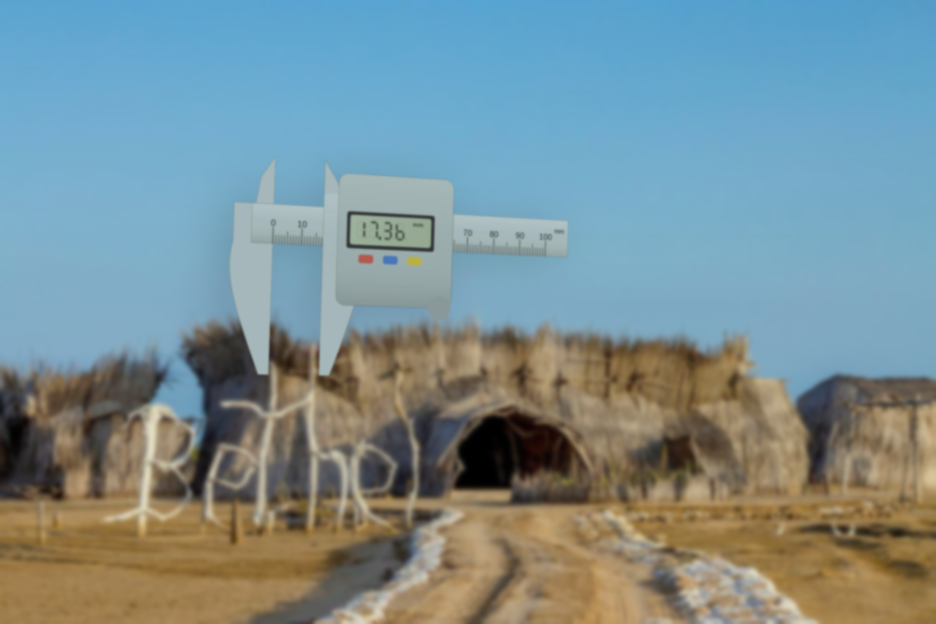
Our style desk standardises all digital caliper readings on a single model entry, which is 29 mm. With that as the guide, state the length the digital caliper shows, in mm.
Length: 17.36 mm
